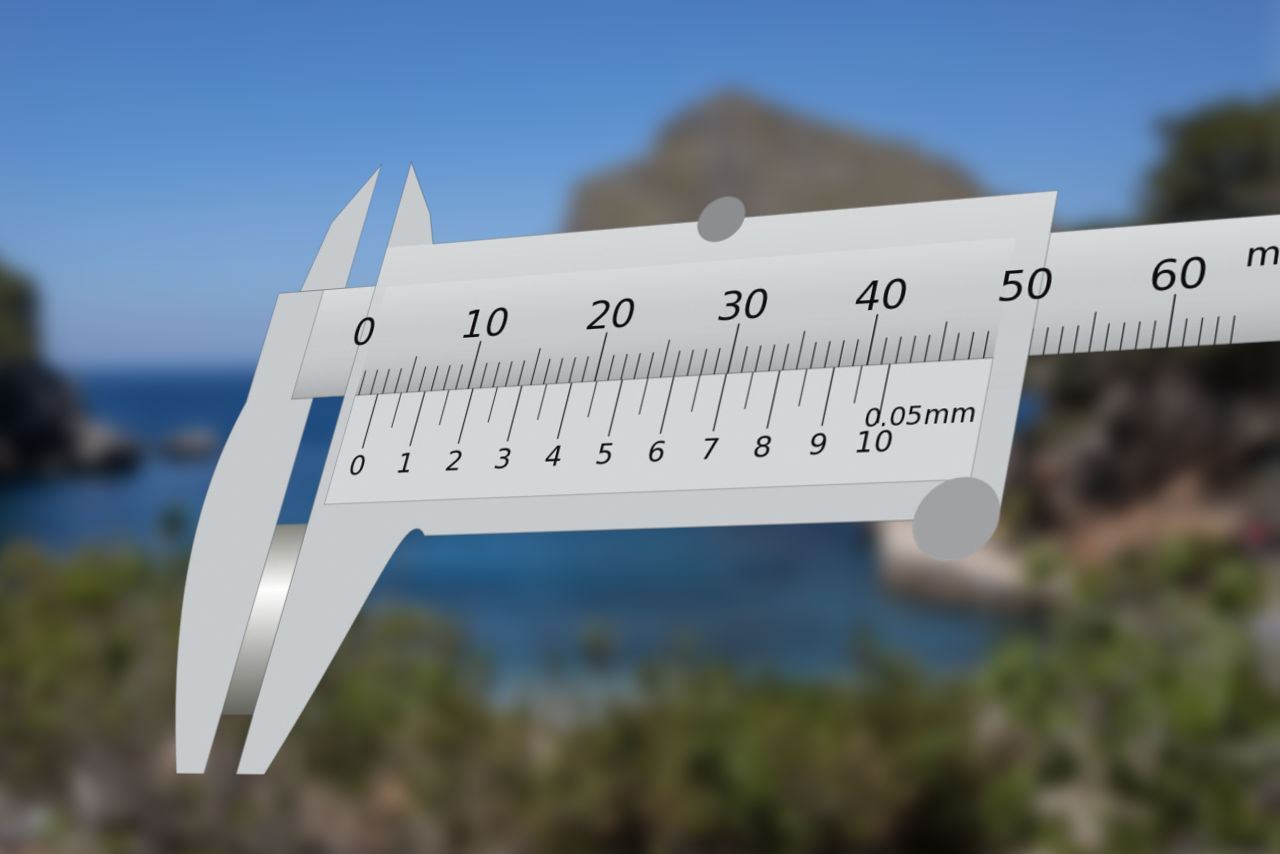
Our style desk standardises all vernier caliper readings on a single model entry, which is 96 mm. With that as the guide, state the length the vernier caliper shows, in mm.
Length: 2.6 mm
